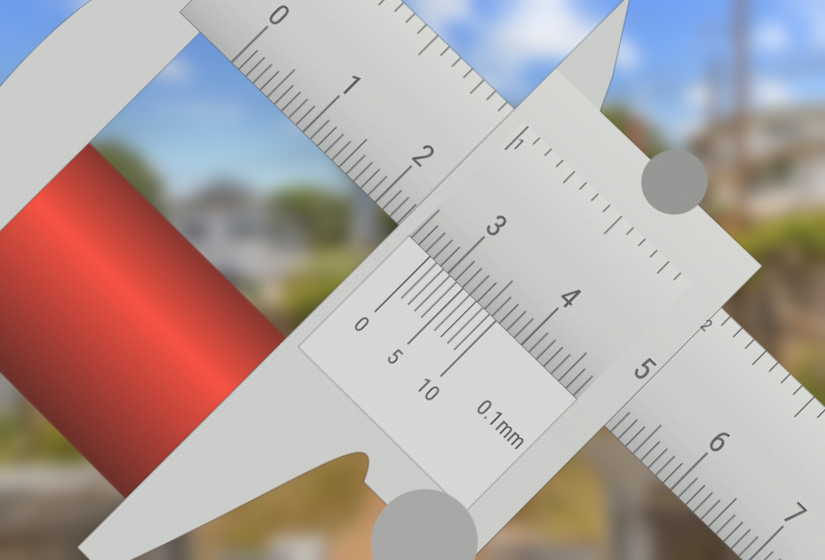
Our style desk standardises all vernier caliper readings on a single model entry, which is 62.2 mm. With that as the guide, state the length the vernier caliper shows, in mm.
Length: 27.6 mm
